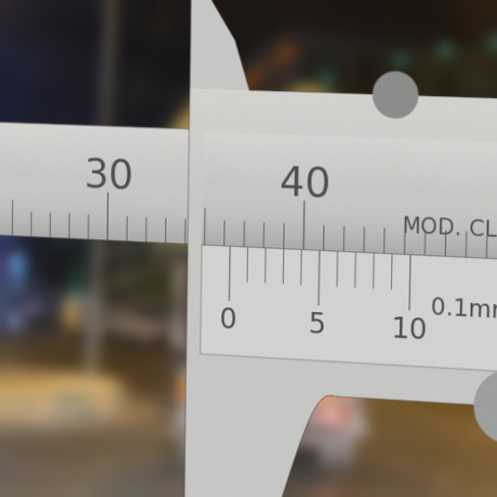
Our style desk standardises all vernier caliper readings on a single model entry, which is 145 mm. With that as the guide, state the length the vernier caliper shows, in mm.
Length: 36.3 mm
